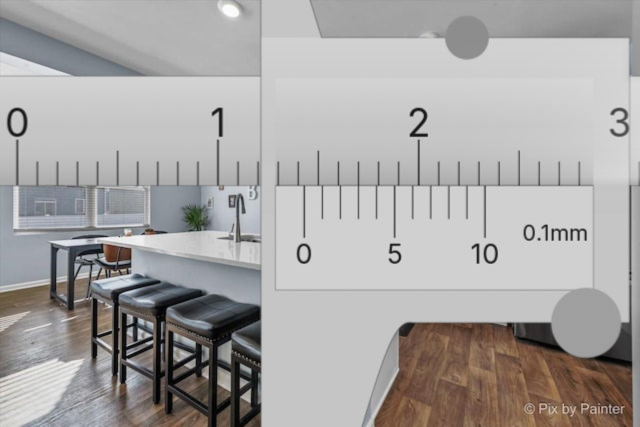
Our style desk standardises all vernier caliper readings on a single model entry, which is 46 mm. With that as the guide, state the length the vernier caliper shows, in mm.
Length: 14.3 mm
